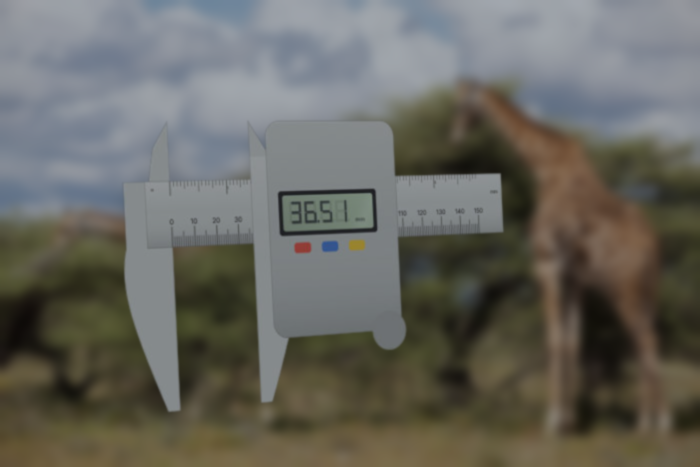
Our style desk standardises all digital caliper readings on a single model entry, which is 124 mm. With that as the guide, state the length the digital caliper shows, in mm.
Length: 36.51 mm
